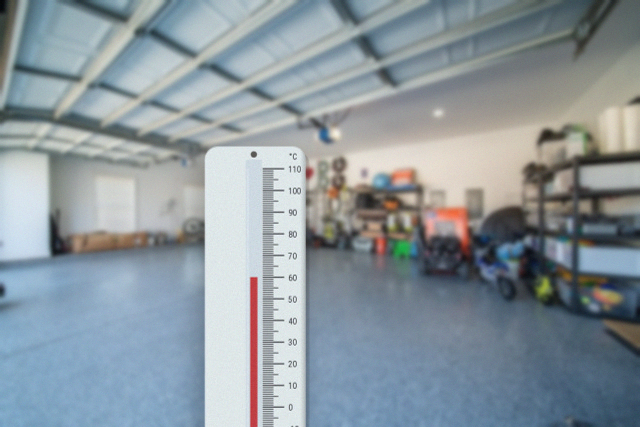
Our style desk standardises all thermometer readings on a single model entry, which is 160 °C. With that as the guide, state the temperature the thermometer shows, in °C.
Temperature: 60 °C
